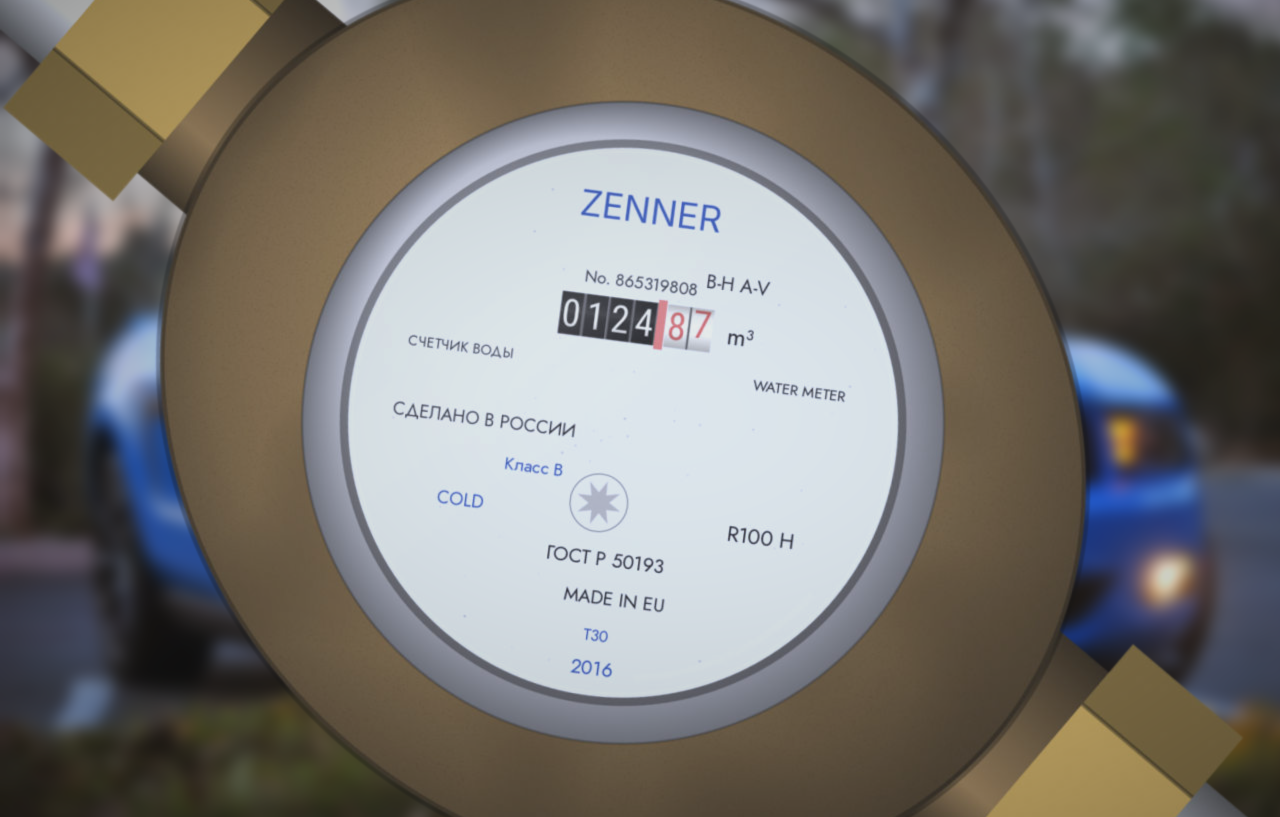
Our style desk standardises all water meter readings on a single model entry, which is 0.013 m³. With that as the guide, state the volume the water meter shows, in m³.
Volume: 124.87 m³
